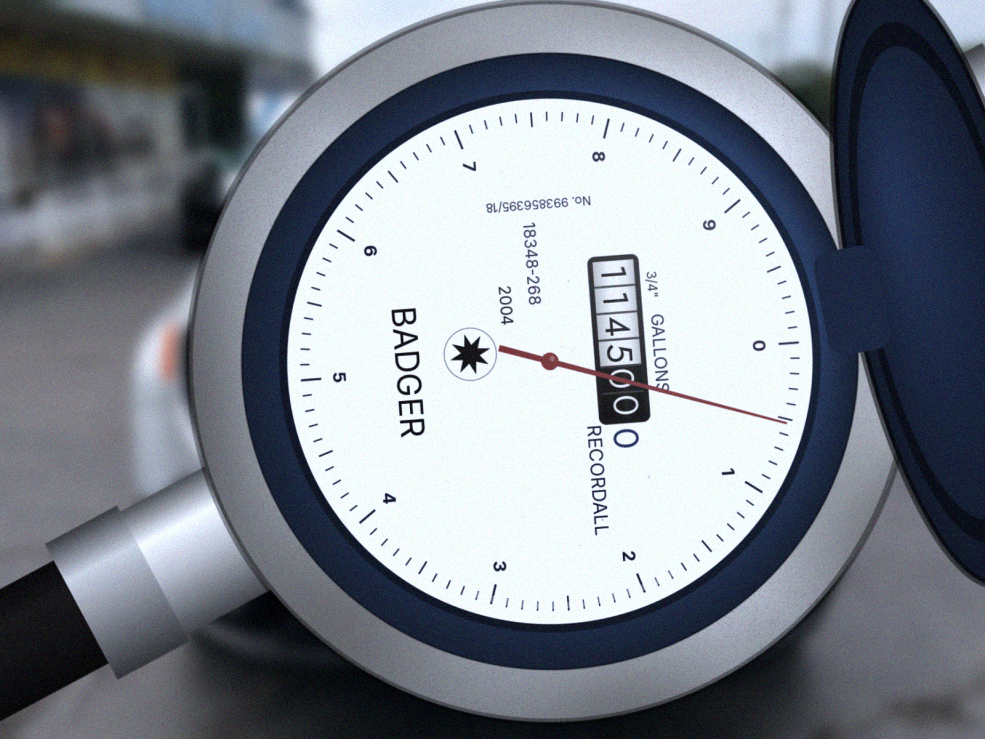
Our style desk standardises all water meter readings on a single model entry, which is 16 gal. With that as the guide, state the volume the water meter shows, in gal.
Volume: 1145000.5 gal
